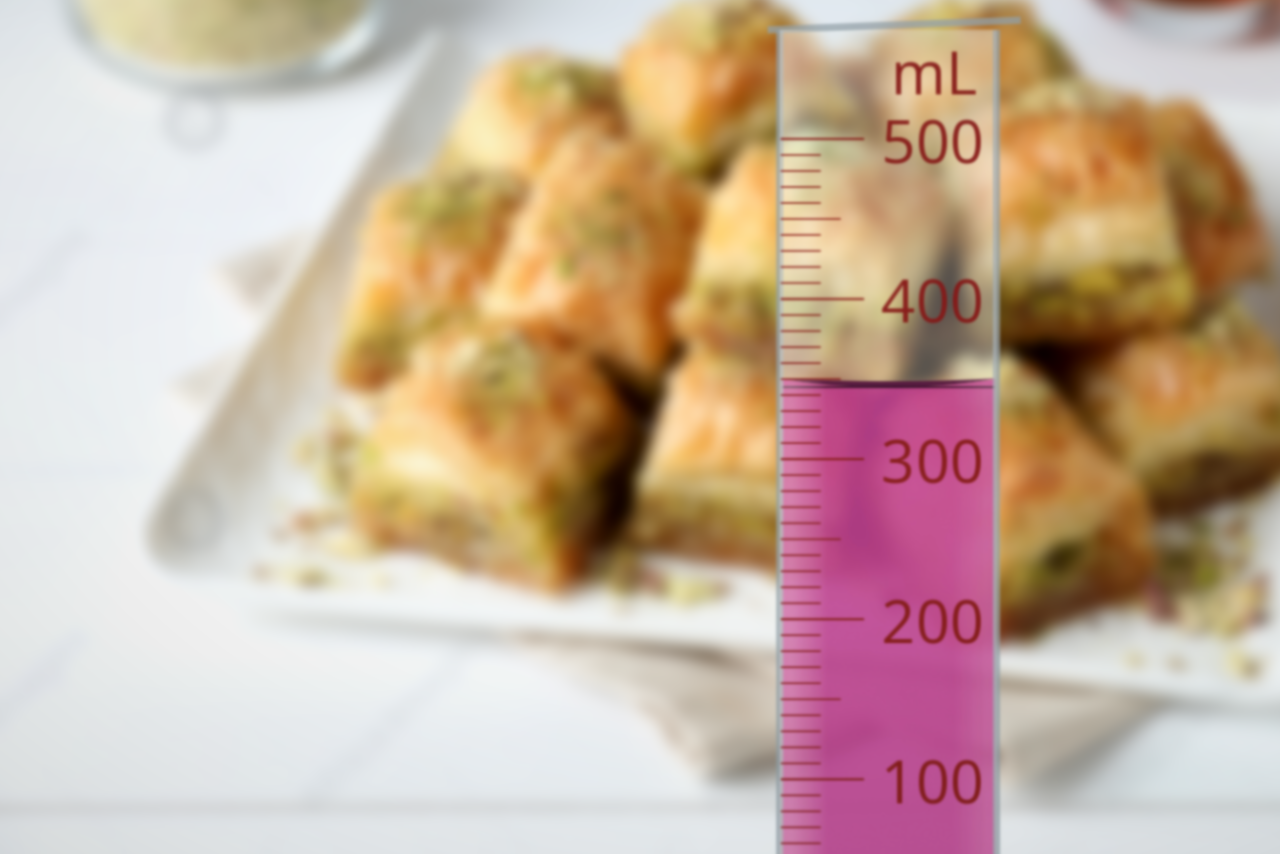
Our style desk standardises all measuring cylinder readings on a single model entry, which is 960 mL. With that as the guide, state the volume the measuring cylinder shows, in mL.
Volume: 345 mL
